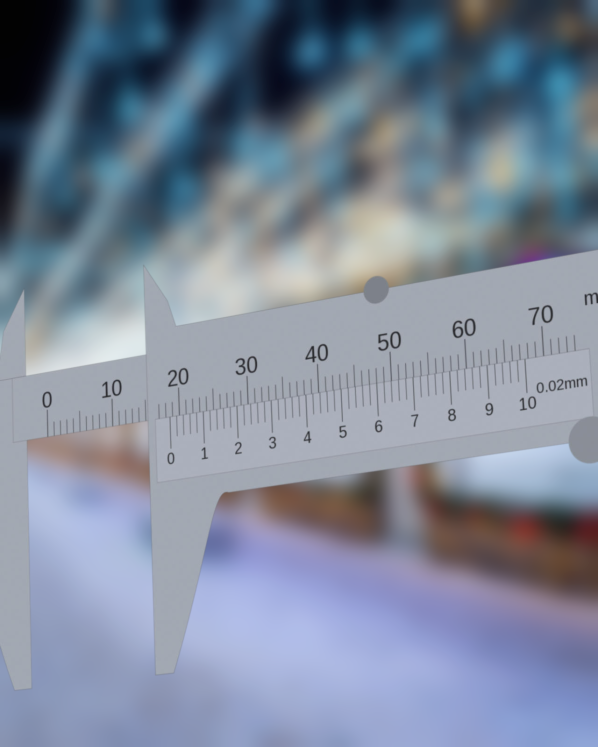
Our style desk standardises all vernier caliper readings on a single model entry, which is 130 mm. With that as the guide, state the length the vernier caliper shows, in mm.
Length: 18.6 mm
